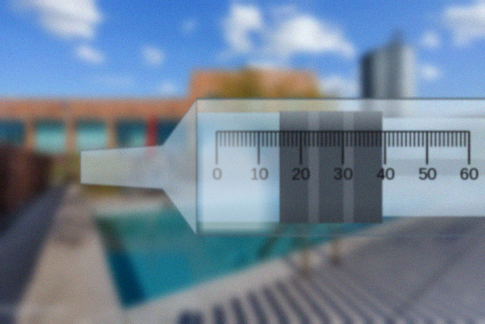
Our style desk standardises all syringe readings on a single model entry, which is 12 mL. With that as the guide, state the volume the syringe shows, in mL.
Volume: 15 mL
